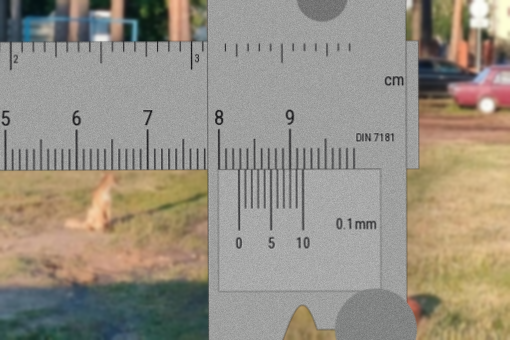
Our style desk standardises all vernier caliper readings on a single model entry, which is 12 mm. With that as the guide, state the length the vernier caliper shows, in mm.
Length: 82.8 mm
